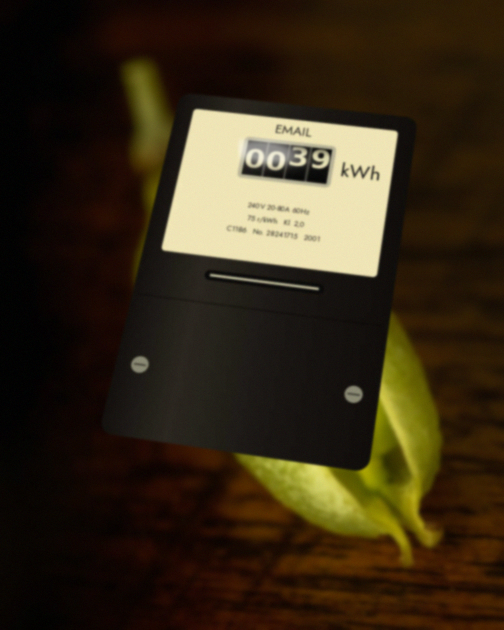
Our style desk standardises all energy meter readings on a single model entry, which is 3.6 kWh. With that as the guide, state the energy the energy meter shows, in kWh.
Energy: 39 kWh
